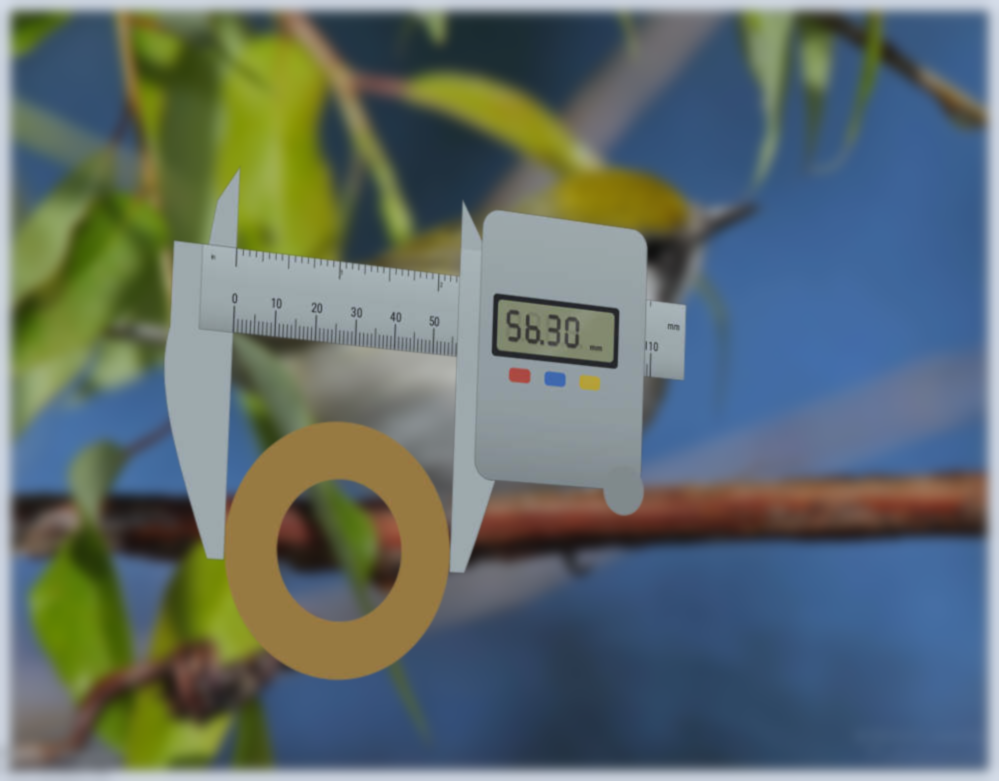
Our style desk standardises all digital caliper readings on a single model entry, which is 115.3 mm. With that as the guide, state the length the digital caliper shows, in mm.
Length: 56.30 mm
